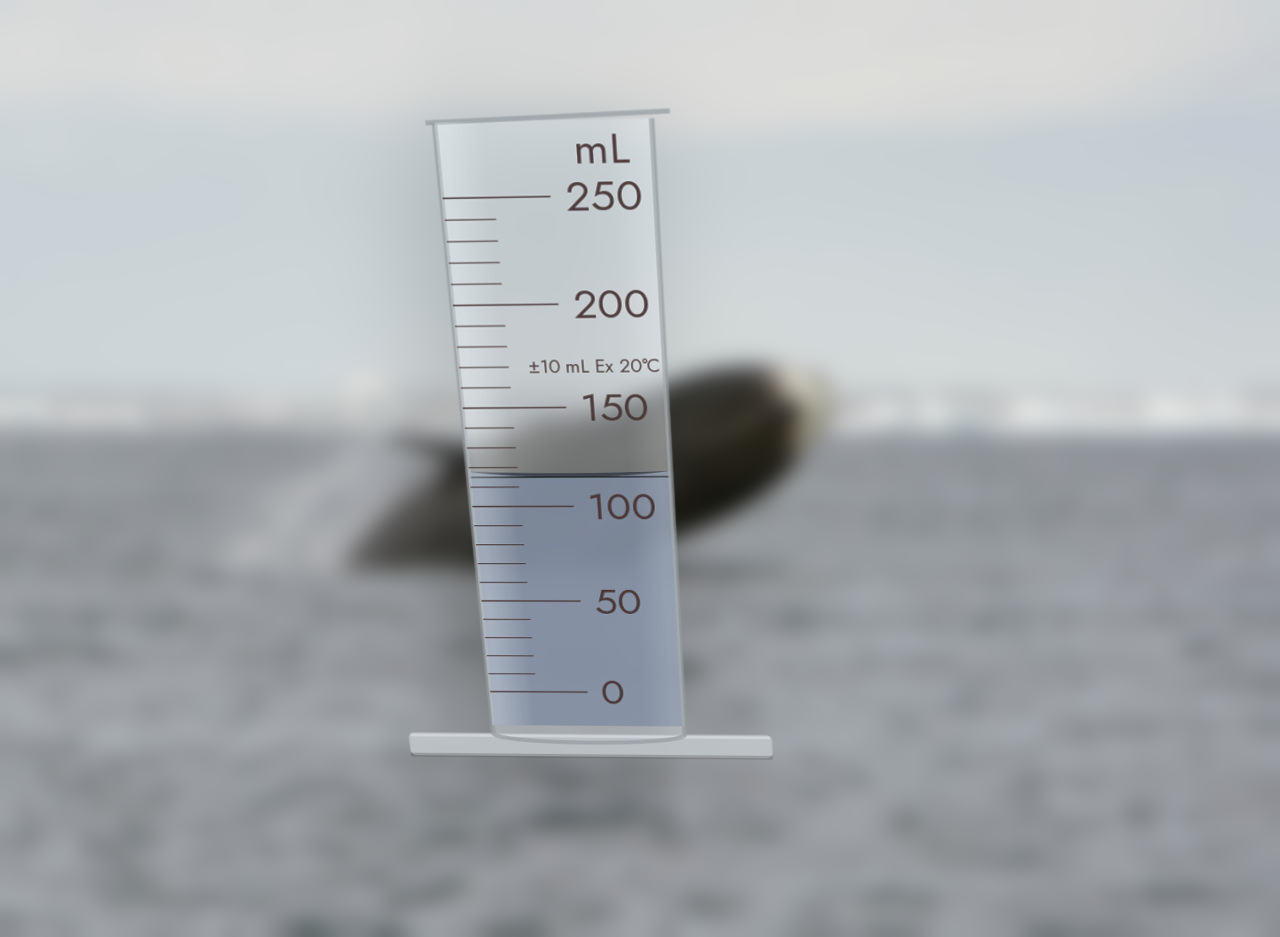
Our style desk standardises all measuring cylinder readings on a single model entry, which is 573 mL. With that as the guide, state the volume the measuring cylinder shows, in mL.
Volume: 115 mL
